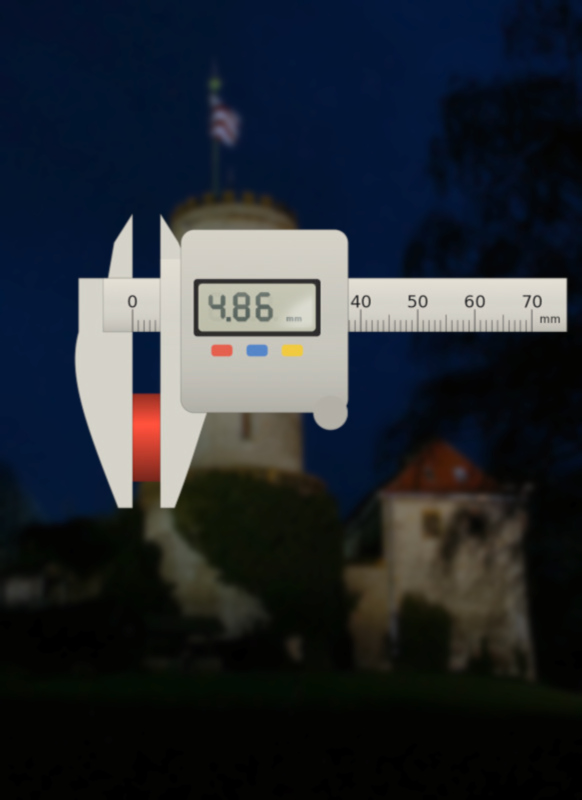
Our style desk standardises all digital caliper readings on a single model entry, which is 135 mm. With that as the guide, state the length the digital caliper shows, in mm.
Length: 4.86 mm
